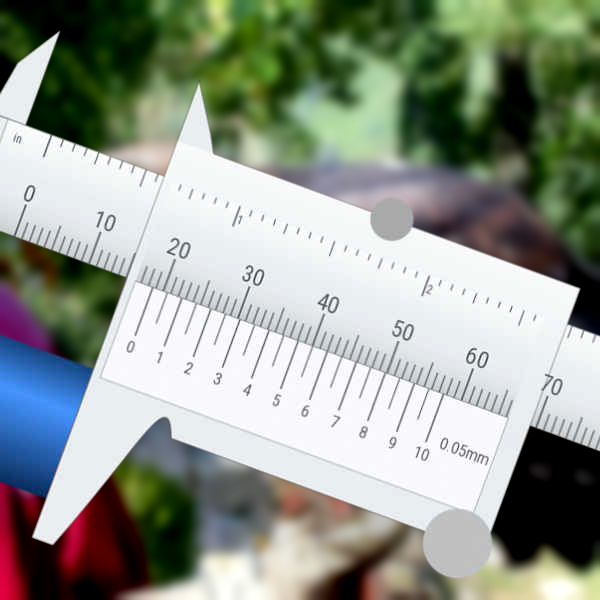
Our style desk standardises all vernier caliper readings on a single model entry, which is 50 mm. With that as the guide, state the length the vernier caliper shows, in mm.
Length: 18.6 mm
